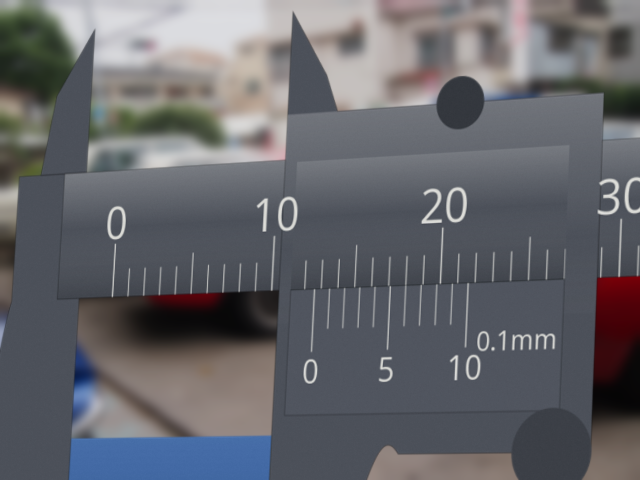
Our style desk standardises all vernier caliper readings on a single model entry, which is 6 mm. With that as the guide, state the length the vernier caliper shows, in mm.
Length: 12.6 mm
